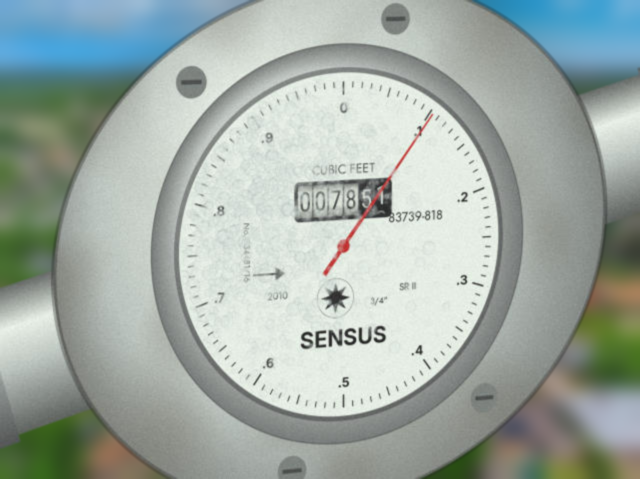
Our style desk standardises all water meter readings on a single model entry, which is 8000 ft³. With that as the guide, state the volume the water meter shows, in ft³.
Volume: 7851.10 ft³
